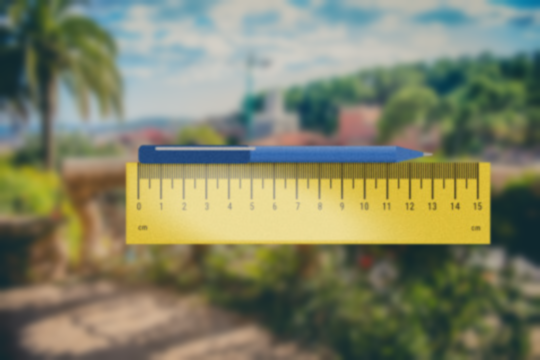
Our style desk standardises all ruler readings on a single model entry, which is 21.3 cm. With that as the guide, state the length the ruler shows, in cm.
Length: 13 cm
